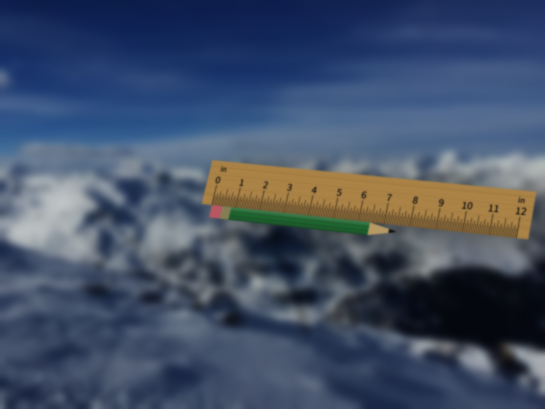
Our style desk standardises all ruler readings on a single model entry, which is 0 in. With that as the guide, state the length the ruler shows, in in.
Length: 7.5 in
